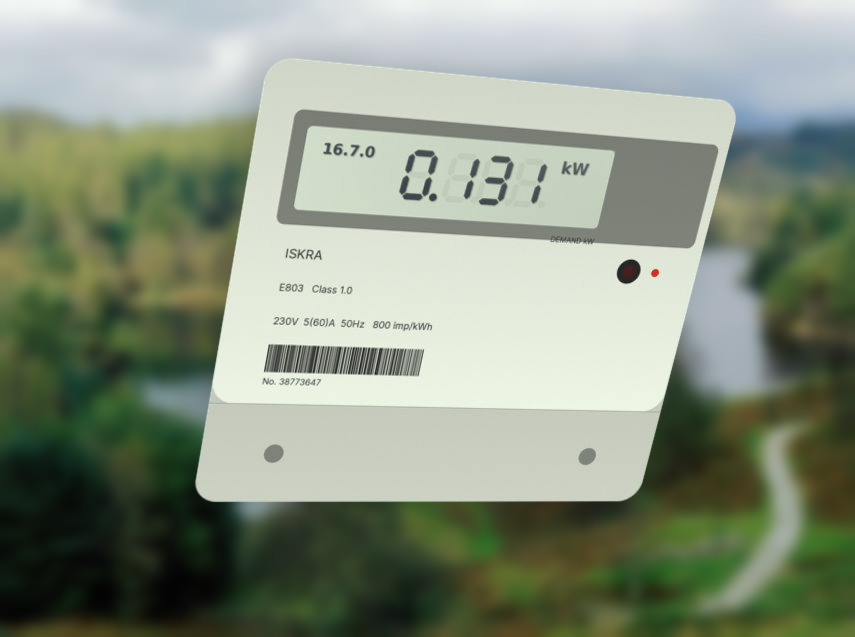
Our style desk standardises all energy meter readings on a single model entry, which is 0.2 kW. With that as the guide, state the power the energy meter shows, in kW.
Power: 0.131 kW
